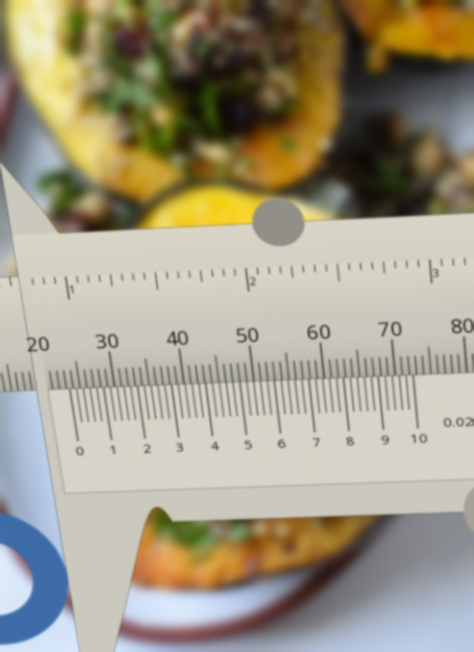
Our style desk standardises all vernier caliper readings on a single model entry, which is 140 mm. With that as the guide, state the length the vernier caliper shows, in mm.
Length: 23.5 mm
